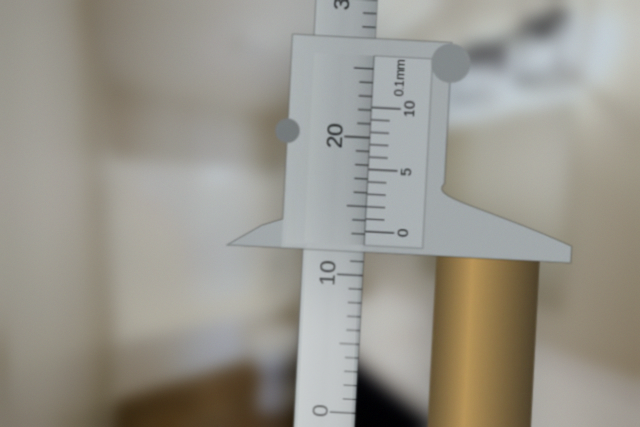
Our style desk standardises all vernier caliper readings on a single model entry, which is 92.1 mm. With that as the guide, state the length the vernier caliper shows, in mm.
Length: 13.2 mm
